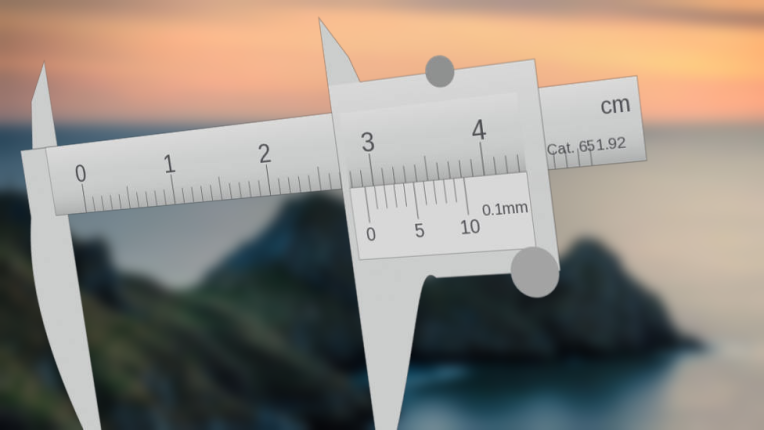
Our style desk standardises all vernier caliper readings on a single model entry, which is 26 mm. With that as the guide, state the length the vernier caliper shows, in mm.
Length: 29.2 mm
